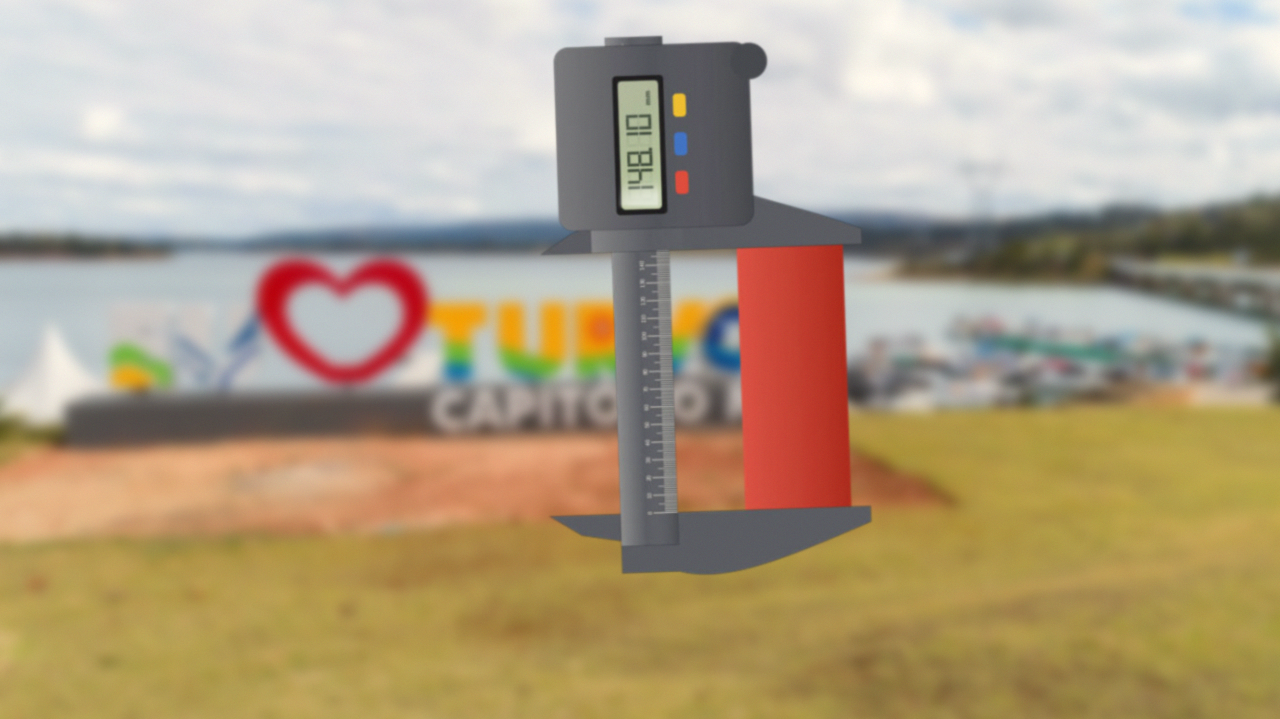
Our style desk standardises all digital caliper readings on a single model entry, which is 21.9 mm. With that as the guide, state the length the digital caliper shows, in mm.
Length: 148.10 mm
